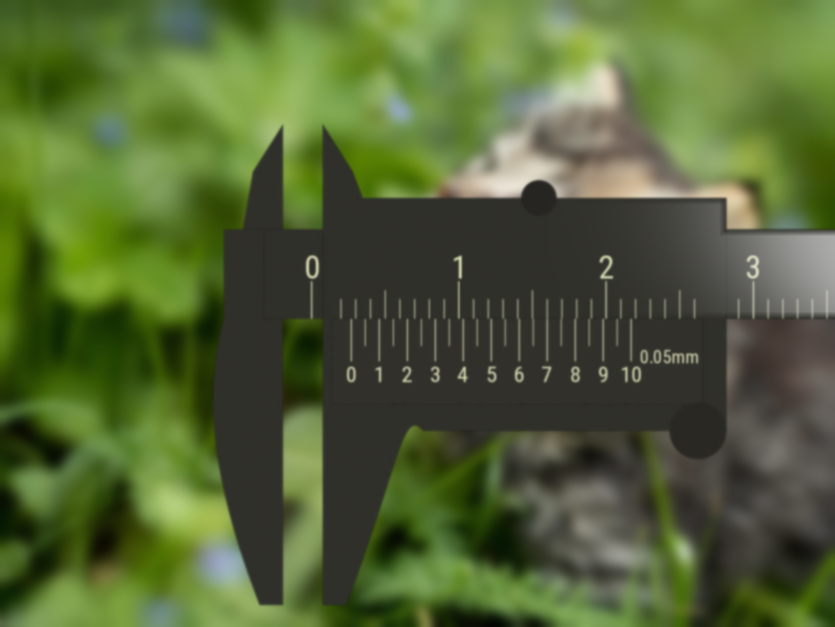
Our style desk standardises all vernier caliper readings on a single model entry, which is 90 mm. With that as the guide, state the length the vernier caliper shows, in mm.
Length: 2.7 mm
